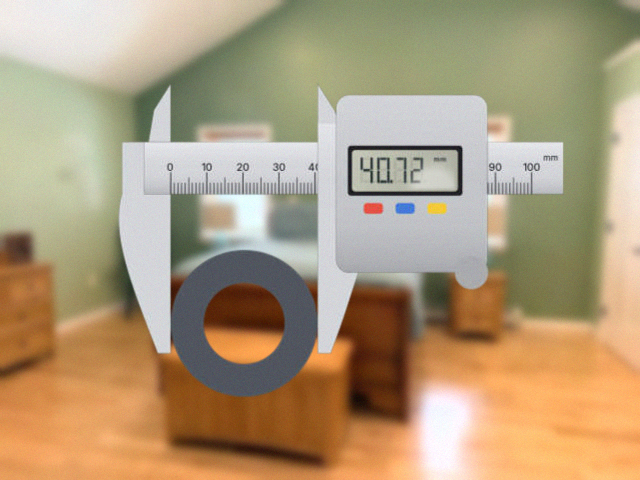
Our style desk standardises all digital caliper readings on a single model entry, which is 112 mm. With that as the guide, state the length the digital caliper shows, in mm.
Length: 40.72 mm
